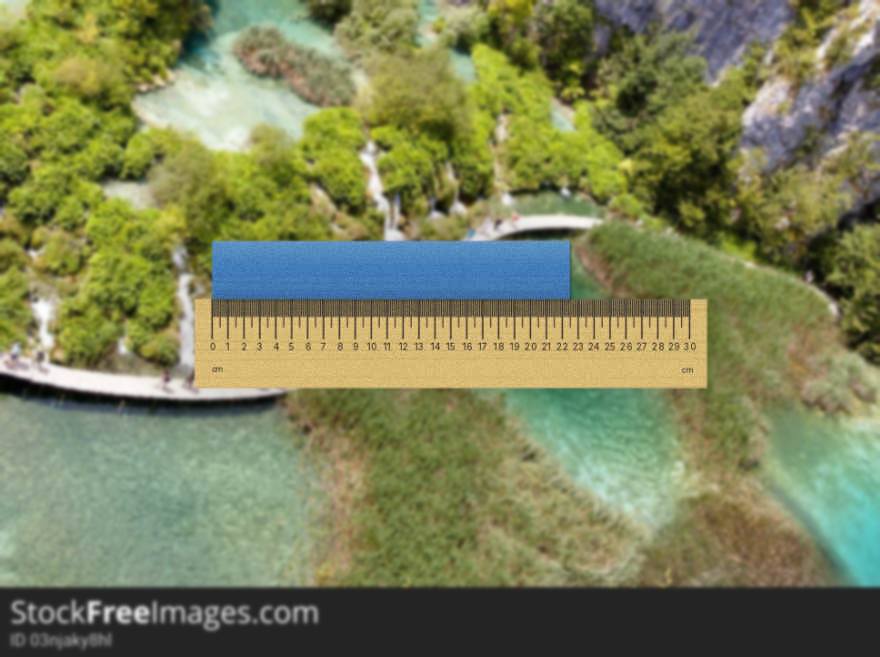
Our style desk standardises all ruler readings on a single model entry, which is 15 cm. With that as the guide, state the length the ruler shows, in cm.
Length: 22.5 cm
